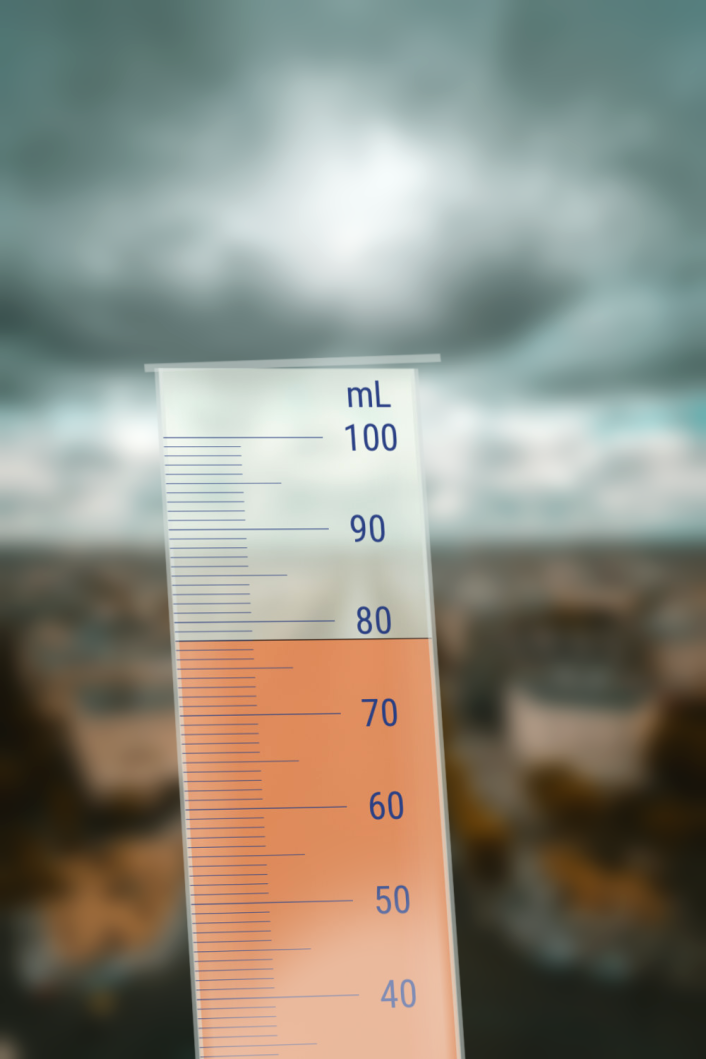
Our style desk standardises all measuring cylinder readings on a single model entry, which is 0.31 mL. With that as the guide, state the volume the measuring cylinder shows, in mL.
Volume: 78 mL
